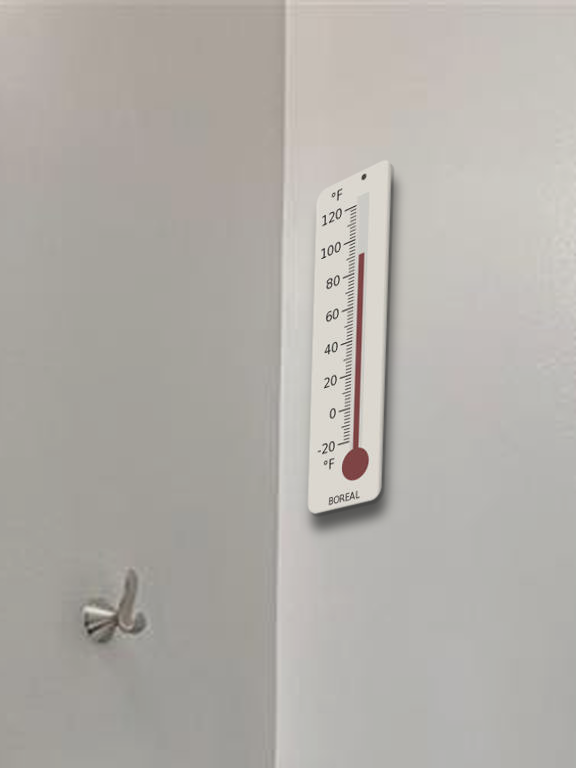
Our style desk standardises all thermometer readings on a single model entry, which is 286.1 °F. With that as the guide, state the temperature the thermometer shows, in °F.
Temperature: 90 °F
